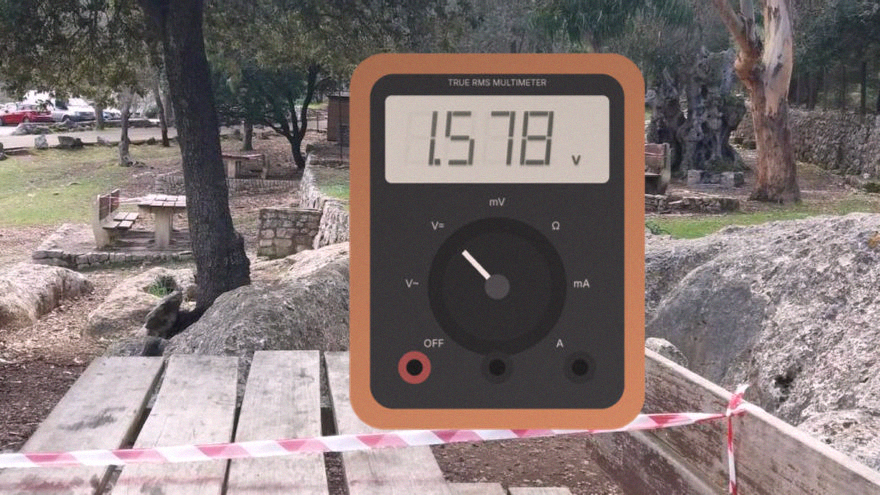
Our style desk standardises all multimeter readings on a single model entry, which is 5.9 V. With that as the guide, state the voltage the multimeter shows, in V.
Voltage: 1.578 V
